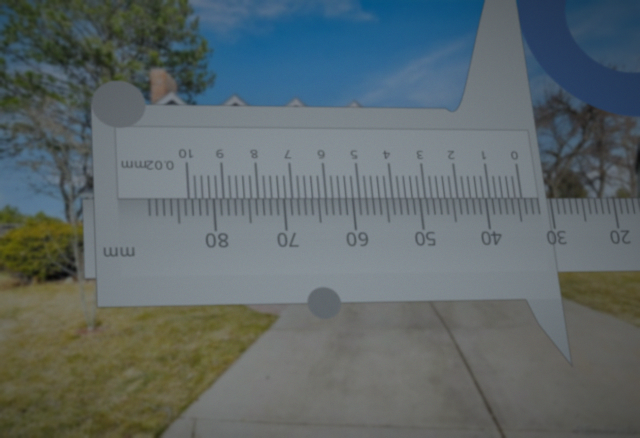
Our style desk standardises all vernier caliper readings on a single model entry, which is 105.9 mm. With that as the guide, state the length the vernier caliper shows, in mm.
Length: 34.5 mm
